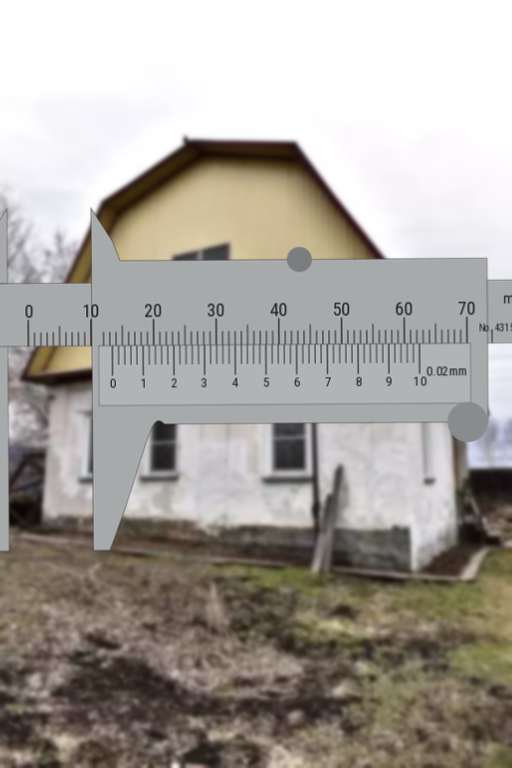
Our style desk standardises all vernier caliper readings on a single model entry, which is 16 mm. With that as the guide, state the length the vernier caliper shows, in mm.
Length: 13.4 mm
